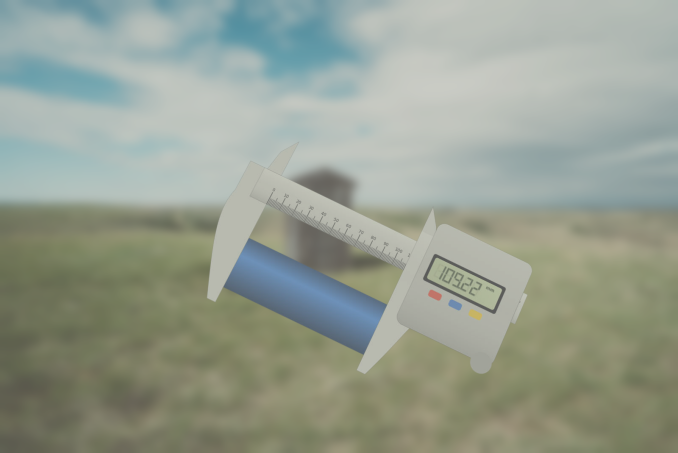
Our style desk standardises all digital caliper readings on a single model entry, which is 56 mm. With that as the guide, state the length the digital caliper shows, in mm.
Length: 109.22 mm
